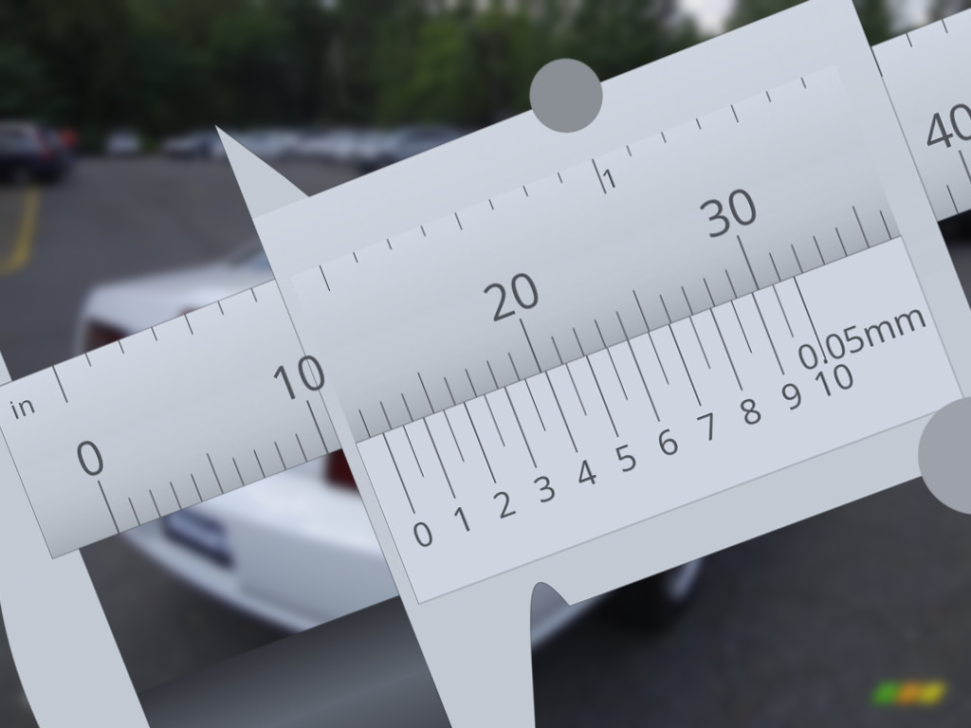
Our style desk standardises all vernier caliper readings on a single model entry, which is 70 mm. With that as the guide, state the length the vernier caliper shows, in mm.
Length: 12.60 mm
